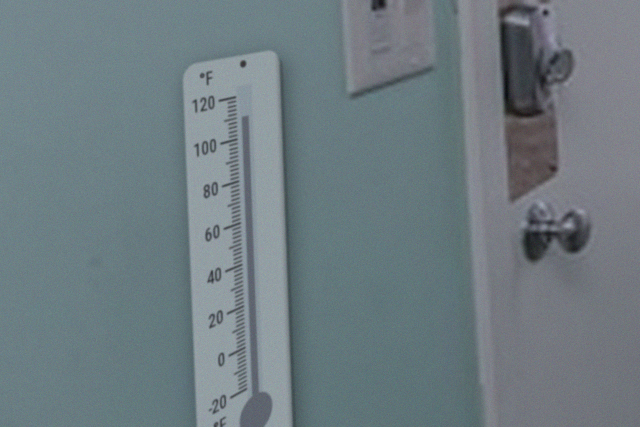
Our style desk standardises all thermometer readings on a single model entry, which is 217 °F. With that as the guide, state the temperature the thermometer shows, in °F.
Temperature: 110 °F
